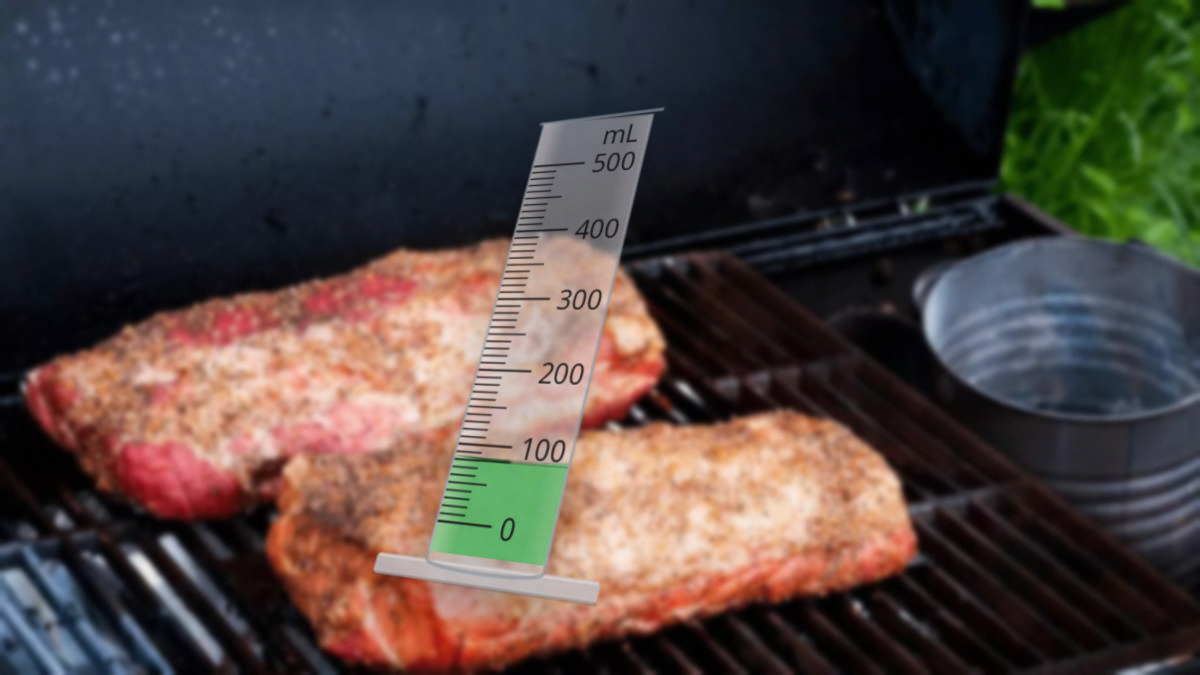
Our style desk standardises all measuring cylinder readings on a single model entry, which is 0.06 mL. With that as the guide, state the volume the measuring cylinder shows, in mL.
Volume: 80 mL
